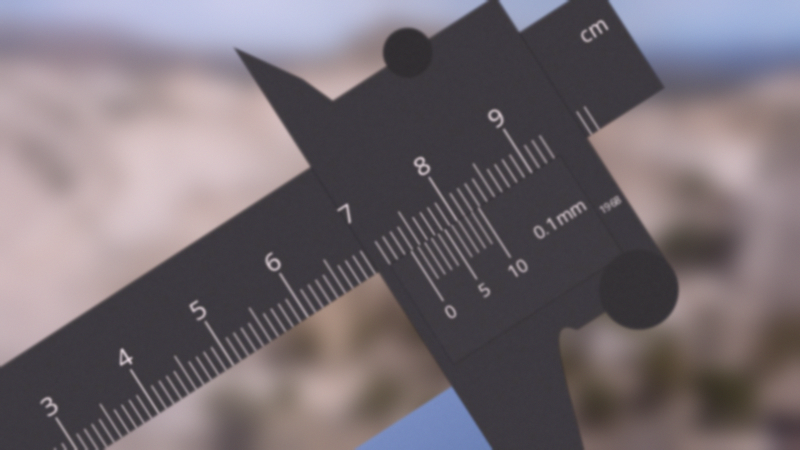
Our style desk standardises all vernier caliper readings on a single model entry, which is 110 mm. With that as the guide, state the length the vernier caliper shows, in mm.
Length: 73.8 mm
